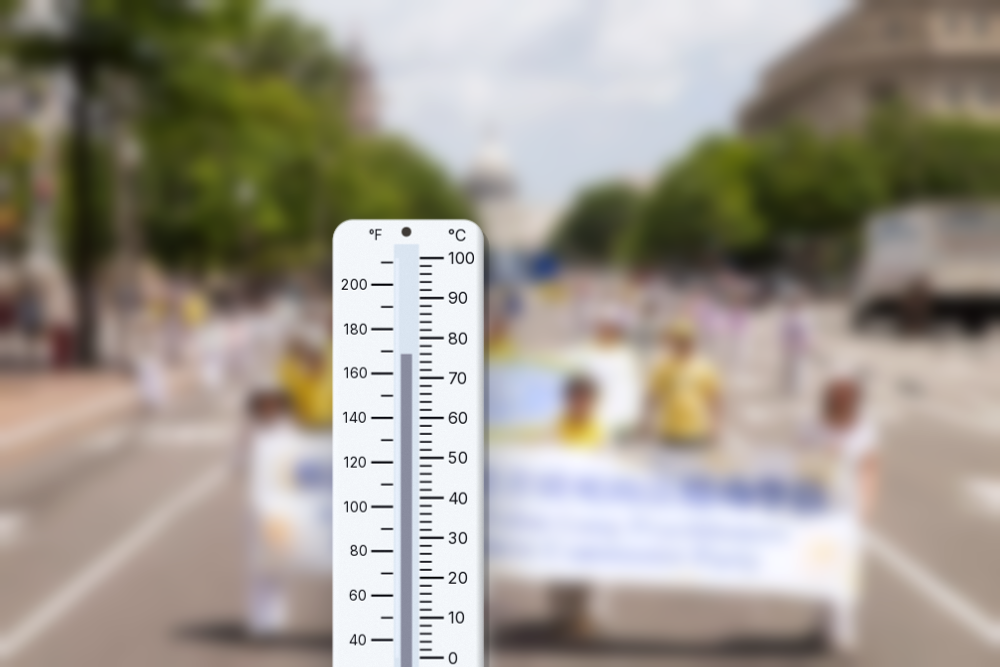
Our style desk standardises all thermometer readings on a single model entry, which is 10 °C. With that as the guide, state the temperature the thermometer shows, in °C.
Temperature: 76 °C
